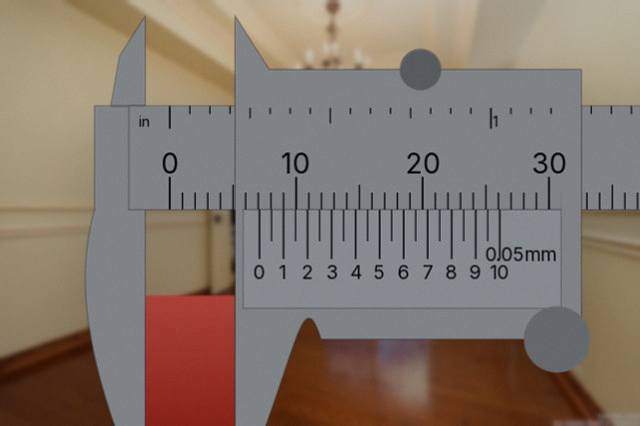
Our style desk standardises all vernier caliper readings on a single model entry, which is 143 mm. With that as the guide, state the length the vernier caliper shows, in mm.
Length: 7.1 mm
